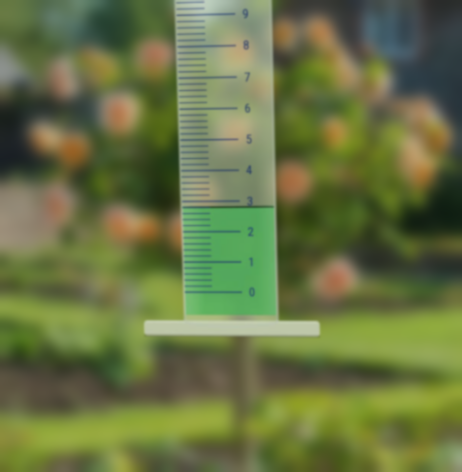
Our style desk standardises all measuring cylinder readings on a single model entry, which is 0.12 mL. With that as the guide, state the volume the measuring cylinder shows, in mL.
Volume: 2.8 mL
